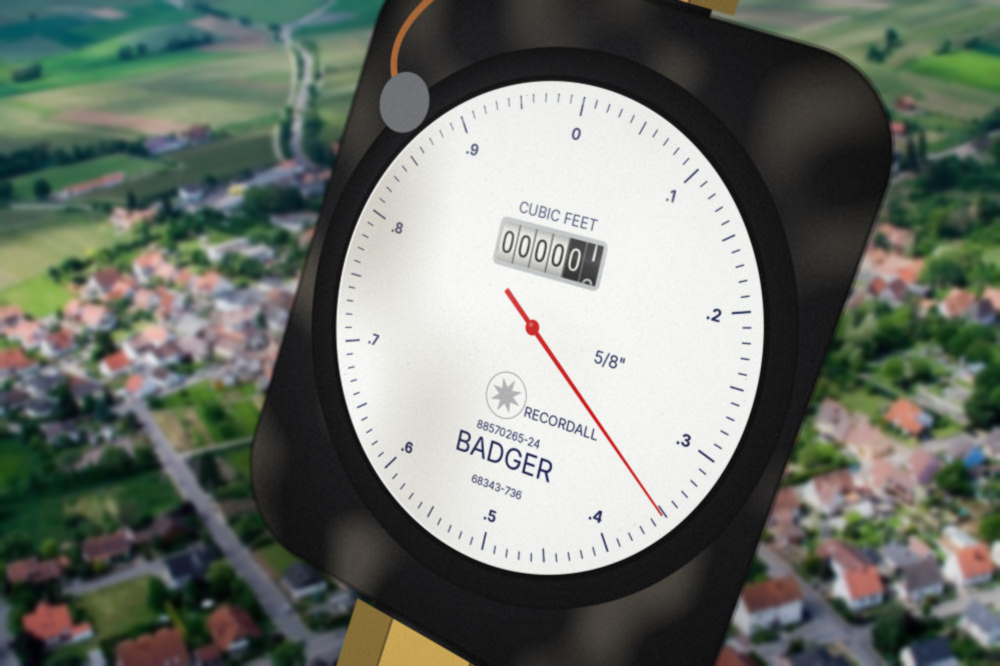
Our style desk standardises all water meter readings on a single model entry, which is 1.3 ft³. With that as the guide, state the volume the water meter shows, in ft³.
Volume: 1.35 ft³
